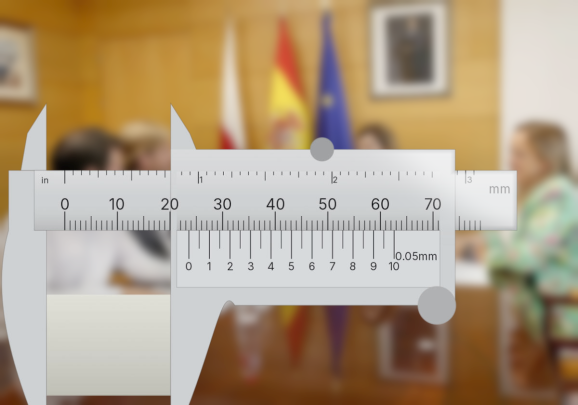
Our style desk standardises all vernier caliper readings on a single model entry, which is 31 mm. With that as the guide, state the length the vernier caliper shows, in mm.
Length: 23.6 mm
